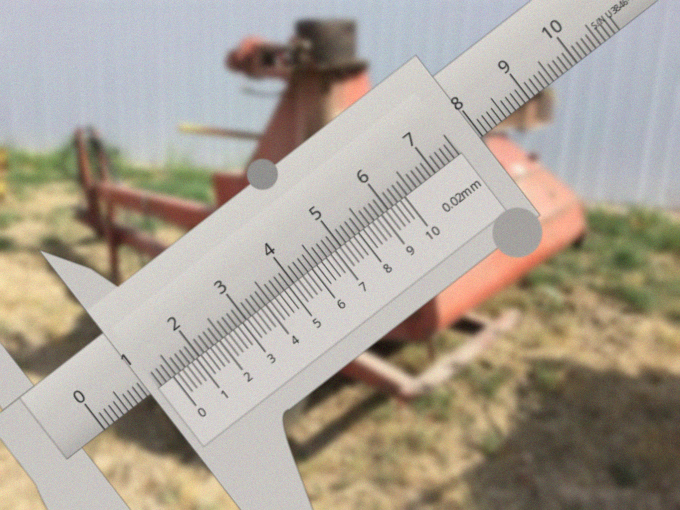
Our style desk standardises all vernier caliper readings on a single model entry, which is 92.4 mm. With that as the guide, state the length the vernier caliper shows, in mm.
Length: 14.5 mm
